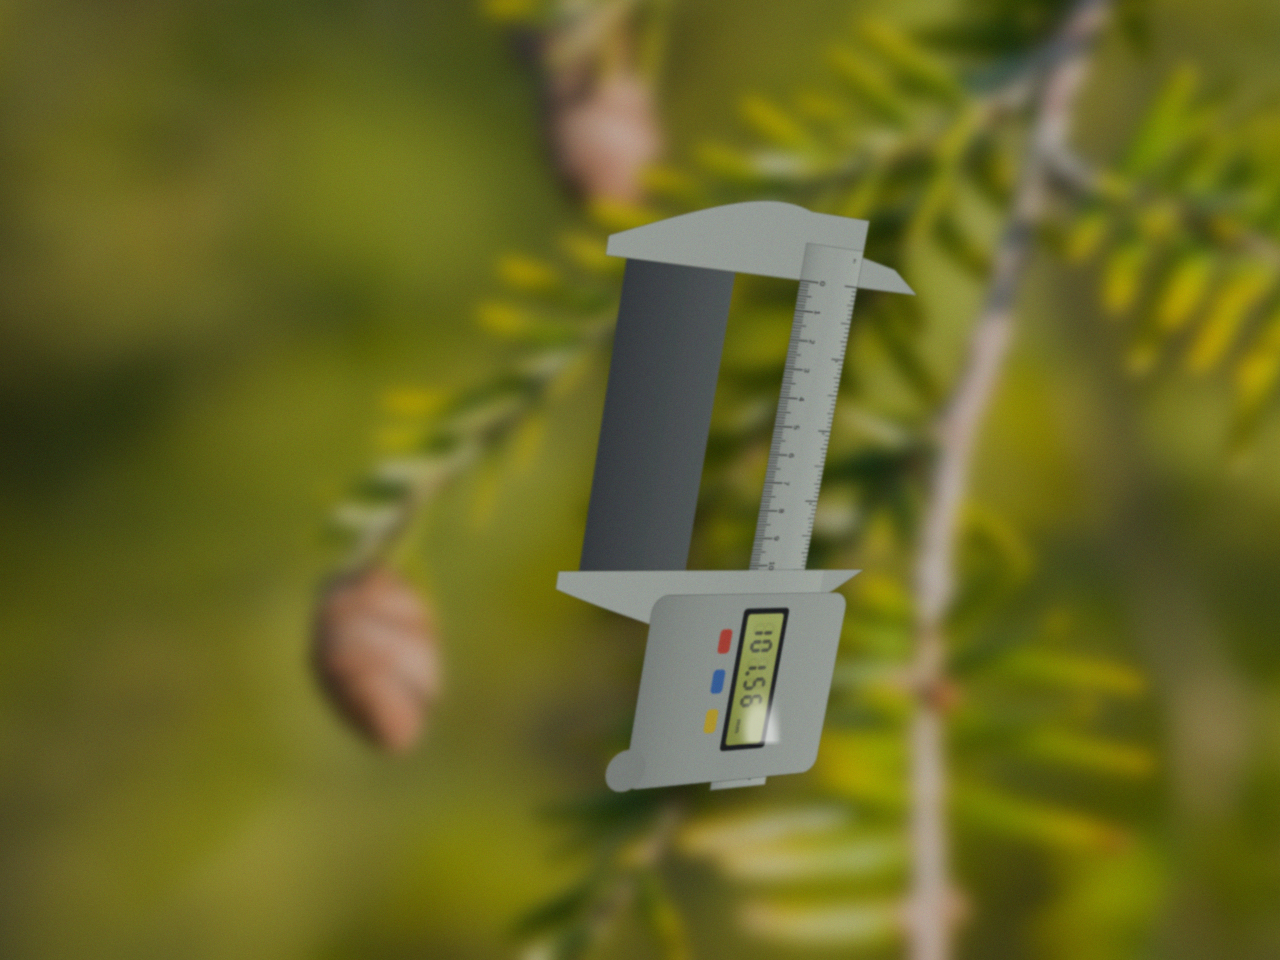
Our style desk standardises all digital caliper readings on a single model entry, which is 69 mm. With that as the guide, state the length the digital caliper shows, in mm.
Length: 101.56 mm
